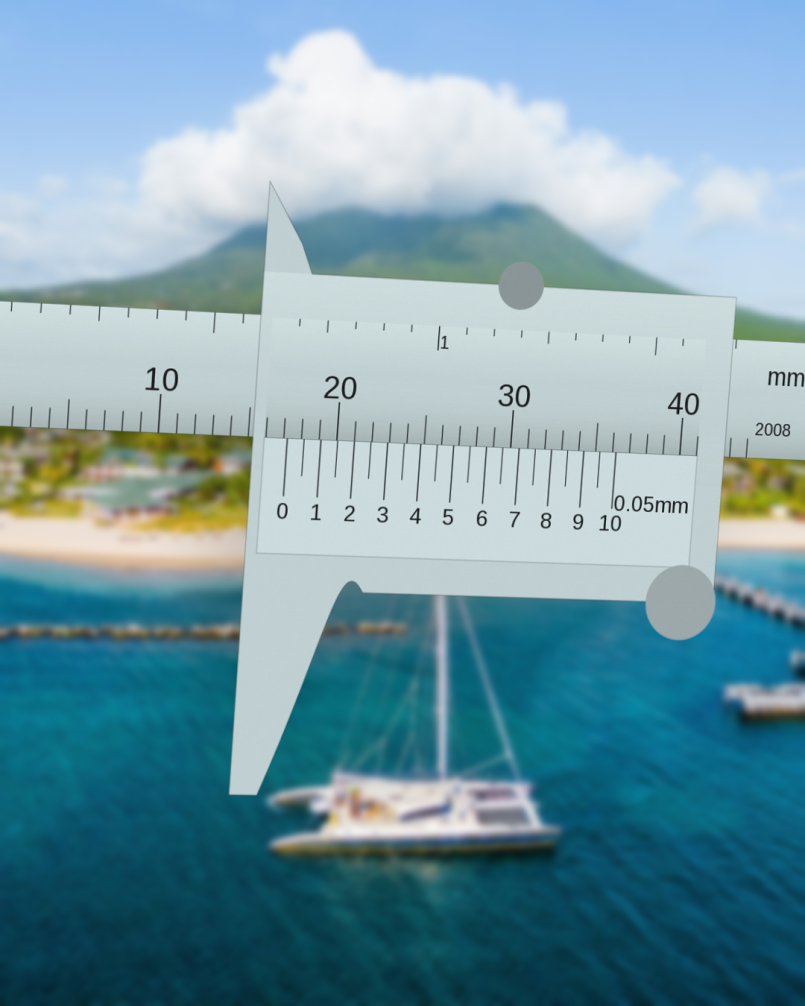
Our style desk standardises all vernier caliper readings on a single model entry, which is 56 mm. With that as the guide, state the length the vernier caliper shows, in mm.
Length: 17.2 mm
